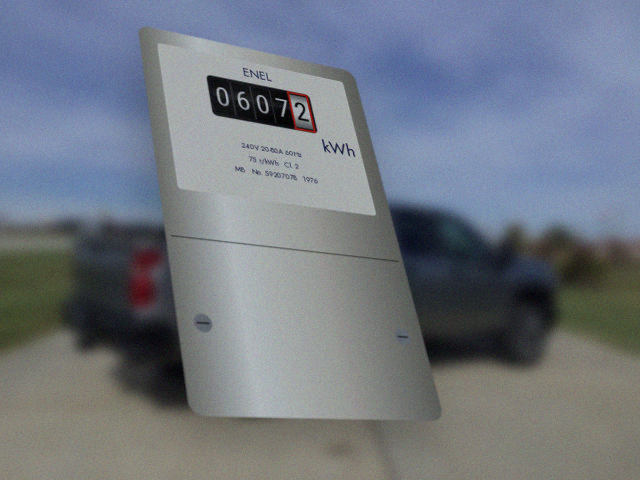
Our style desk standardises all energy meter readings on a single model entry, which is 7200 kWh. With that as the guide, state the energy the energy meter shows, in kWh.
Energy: 607.2 kWh
